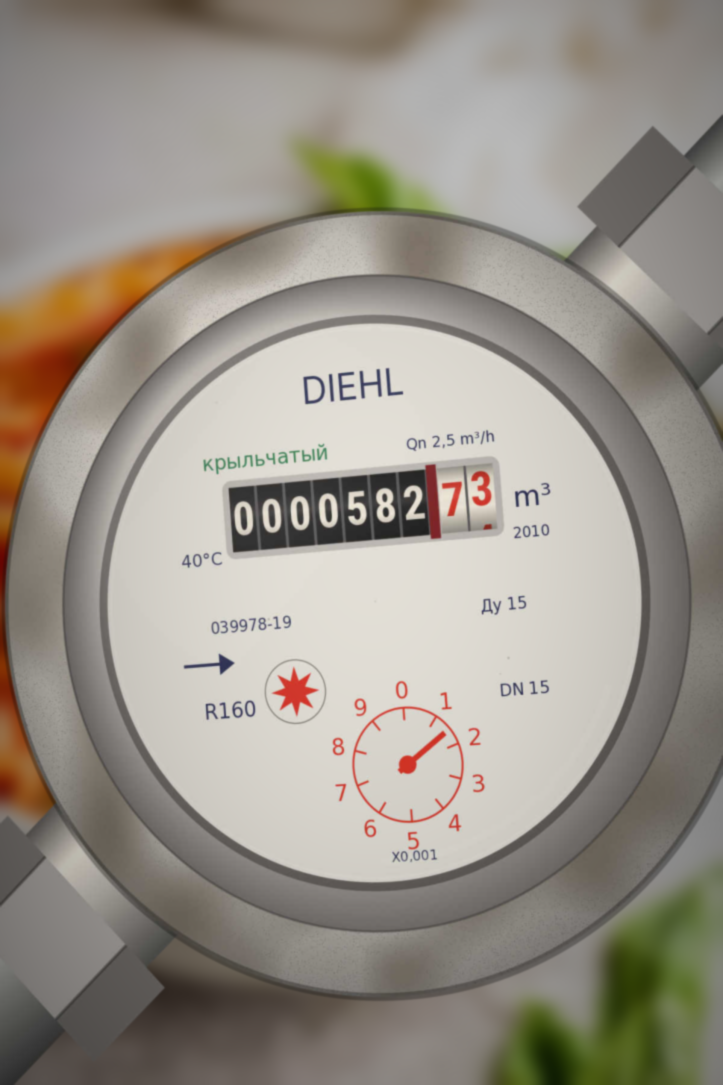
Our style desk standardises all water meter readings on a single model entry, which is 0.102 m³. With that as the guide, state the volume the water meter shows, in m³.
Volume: 582.731 m³
